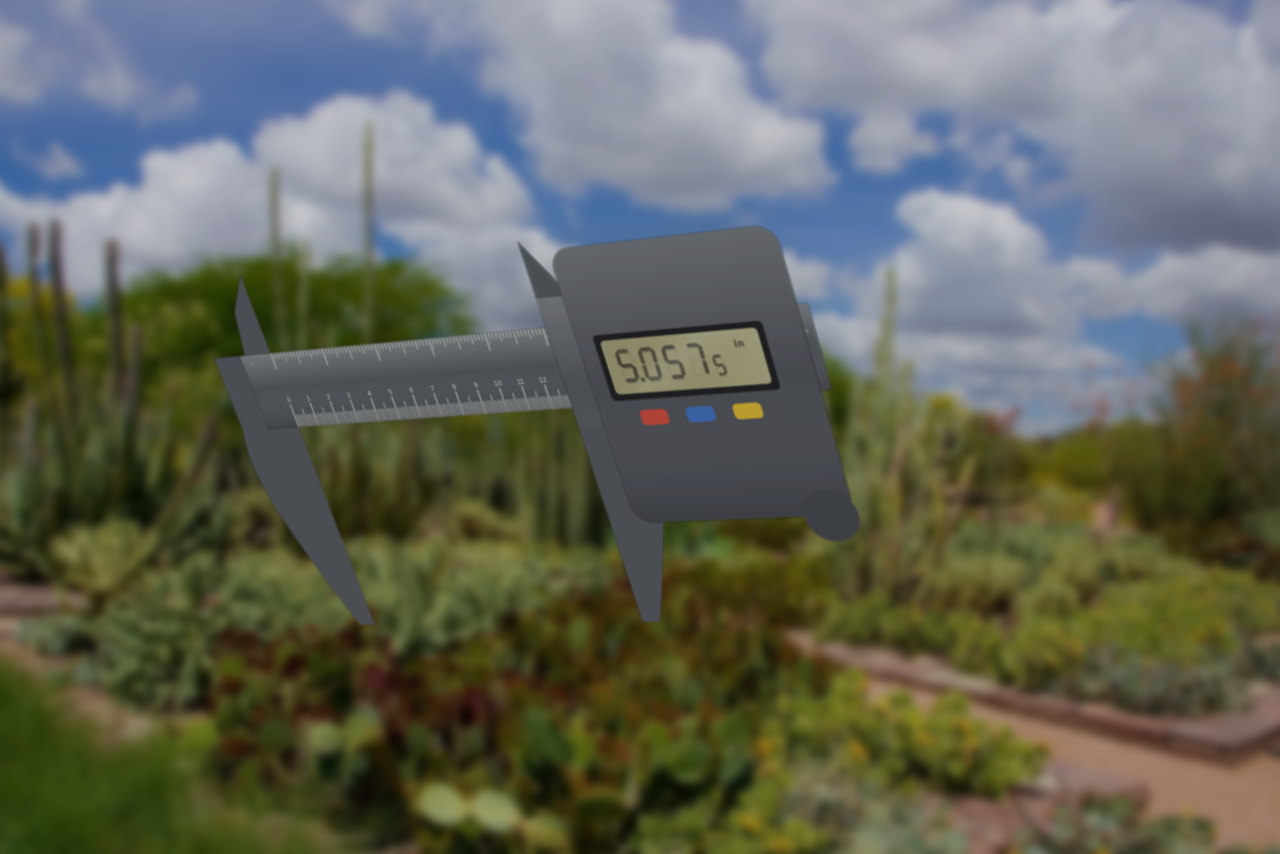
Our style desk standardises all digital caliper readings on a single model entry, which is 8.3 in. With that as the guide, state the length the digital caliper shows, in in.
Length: 5.0575 in
